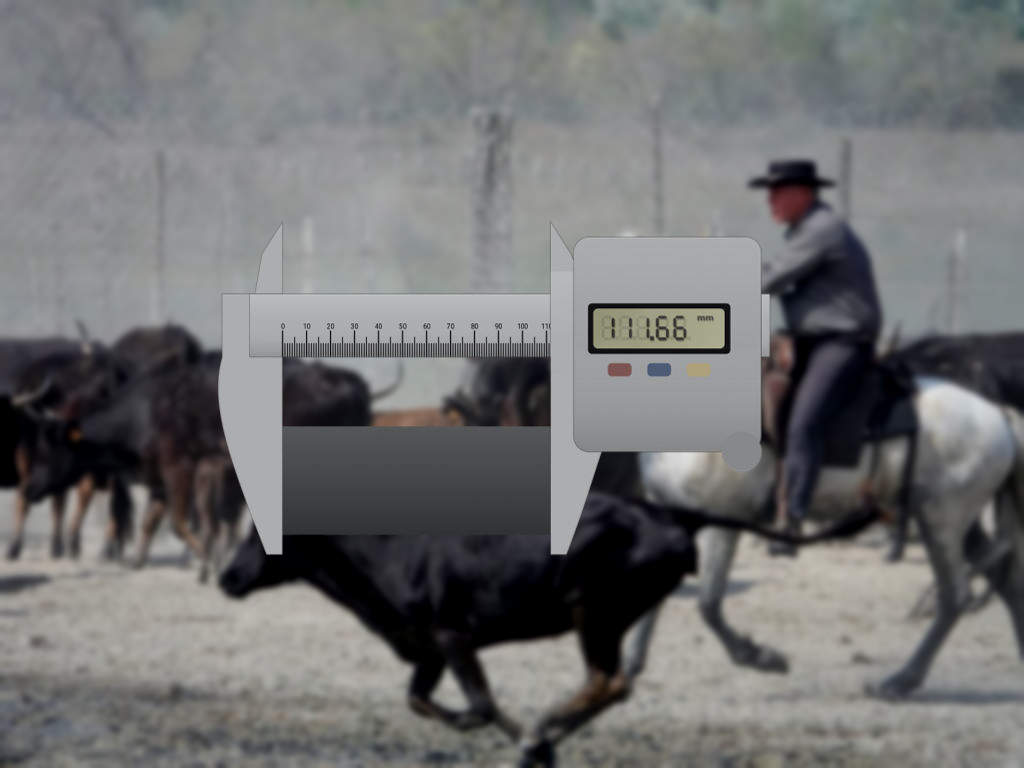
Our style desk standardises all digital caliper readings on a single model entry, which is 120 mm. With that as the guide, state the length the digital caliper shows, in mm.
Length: 111.66 mm
